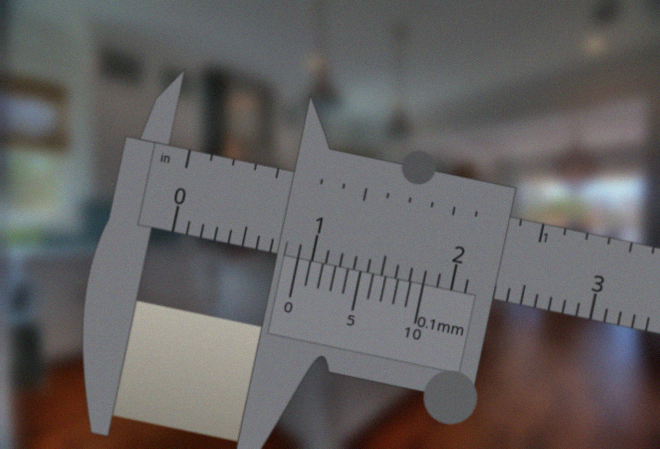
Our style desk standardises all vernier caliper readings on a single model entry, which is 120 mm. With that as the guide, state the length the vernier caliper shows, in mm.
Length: 9.0 mm
